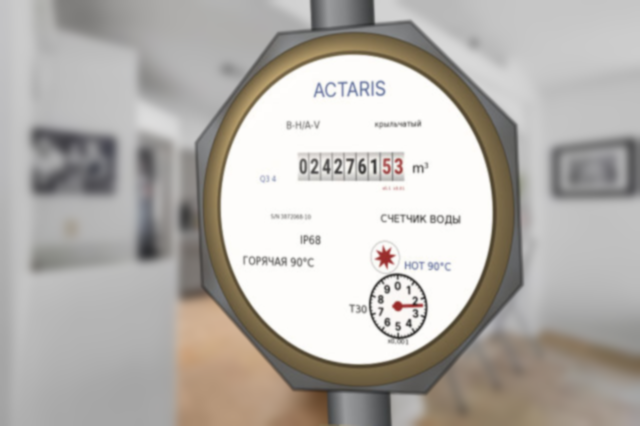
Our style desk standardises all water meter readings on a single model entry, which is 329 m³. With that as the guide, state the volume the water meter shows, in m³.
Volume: 242761.532 m³
